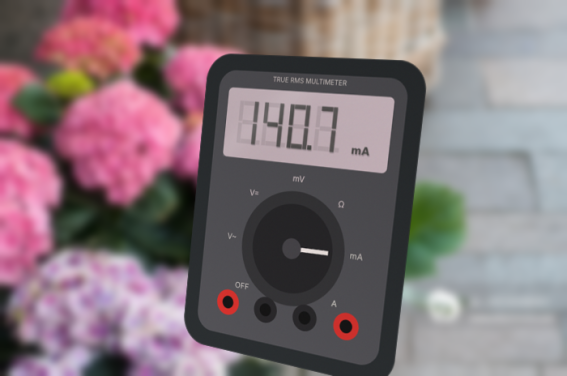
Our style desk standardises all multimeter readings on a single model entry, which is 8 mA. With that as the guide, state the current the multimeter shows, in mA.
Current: 140.7 mA
